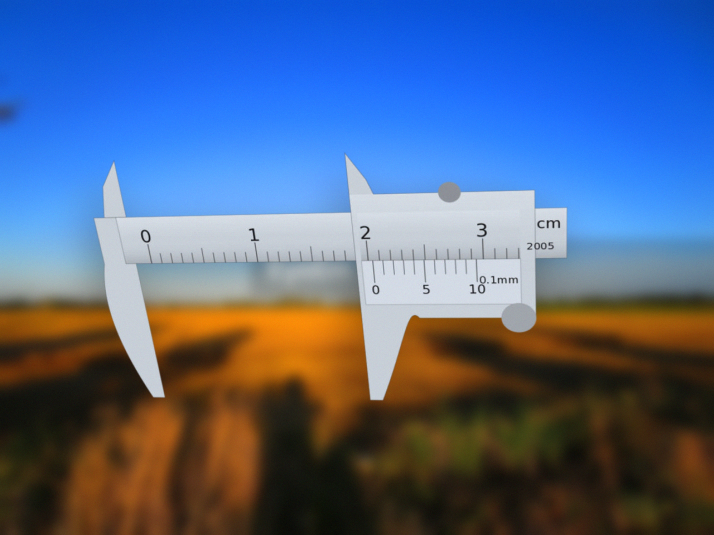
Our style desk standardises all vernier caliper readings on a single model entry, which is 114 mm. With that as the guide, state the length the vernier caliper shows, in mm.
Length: 20.4 mm
